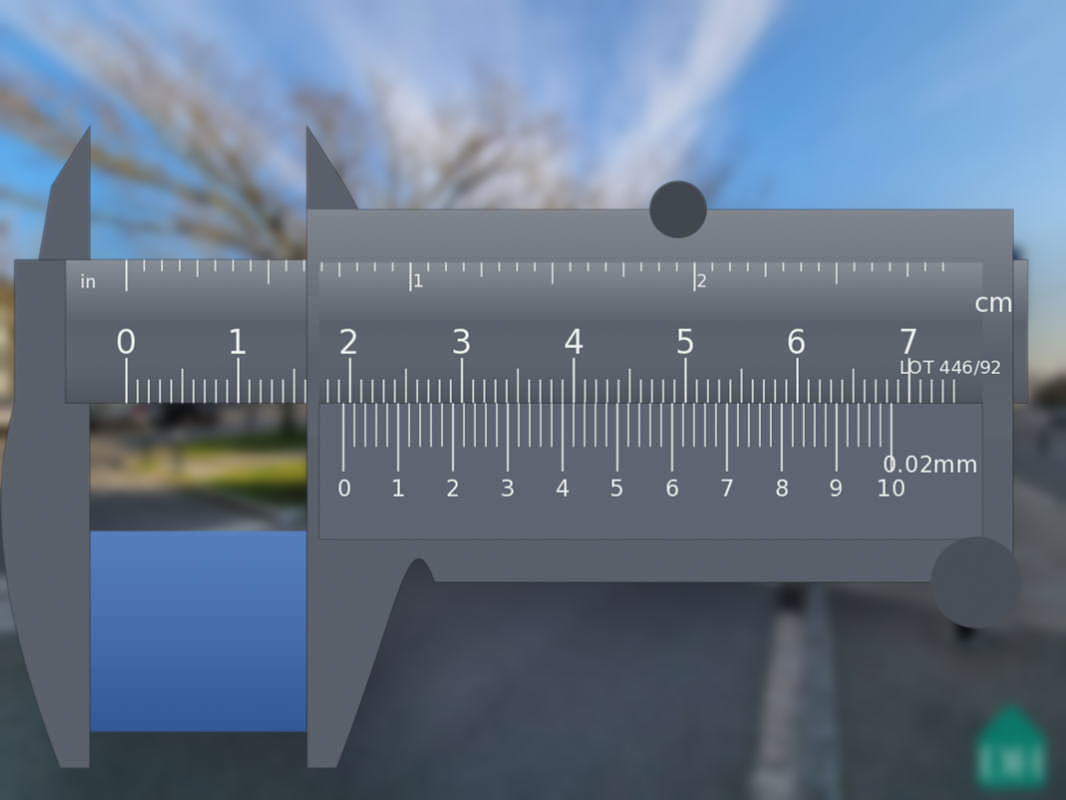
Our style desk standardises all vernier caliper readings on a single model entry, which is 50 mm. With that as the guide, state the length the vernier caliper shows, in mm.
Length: 19.4 mm
